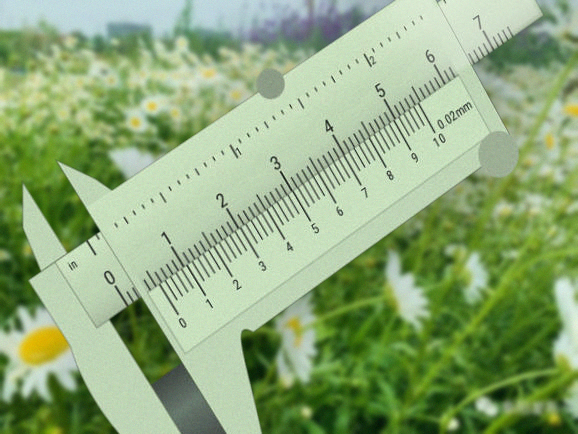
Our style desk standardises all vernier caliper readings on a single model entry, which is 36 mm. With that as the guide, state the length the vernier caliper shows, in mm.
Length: 5.6 mm
